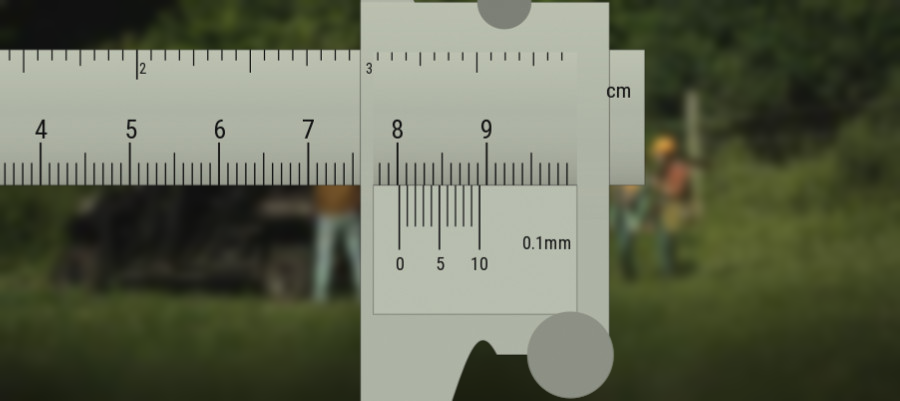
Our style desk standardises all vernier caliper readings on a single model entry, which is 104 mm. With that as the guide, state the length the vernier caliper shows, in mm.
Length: 80.2 mm
